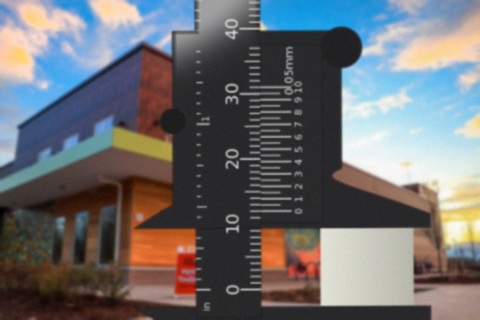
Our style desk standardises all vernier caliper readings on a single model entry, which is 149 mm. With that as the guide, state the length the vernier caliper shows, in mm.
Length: 12.0 mm
